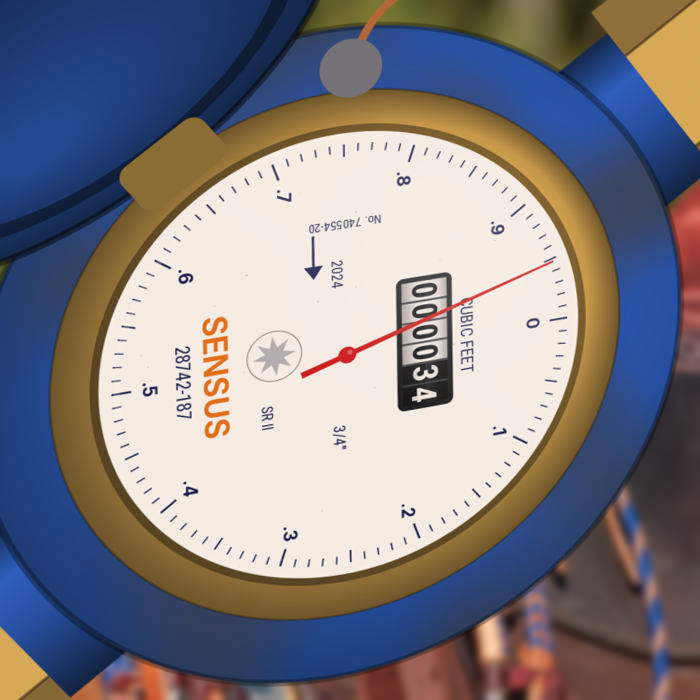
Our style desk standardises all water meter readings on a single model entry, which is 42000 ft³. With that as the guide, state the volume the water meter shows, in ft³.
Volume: 33.95 ft³
